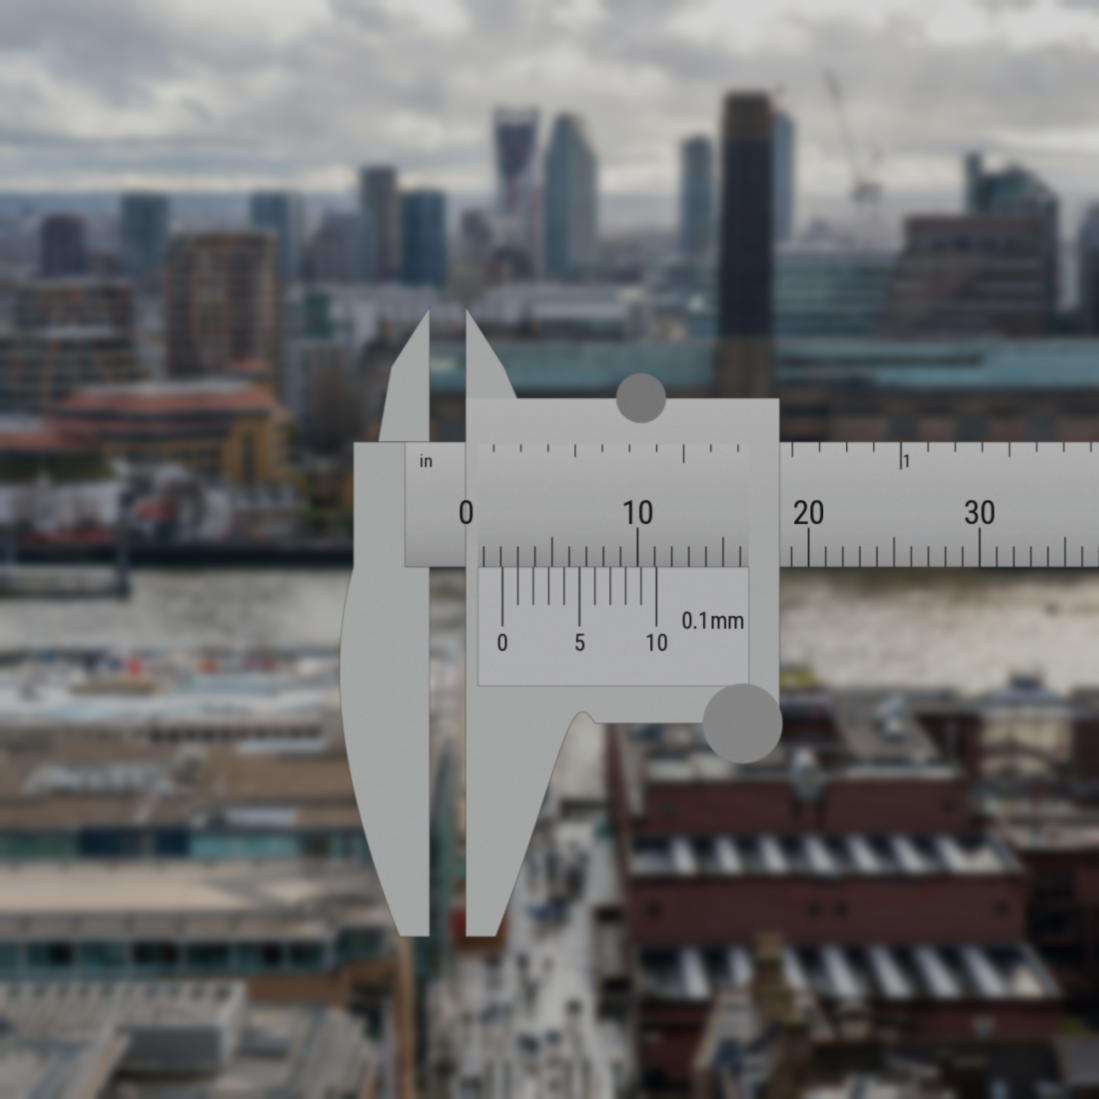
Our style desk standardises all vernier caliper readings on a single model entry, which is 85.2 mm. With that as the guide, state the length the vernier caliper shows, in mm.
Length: 2.1 mm
